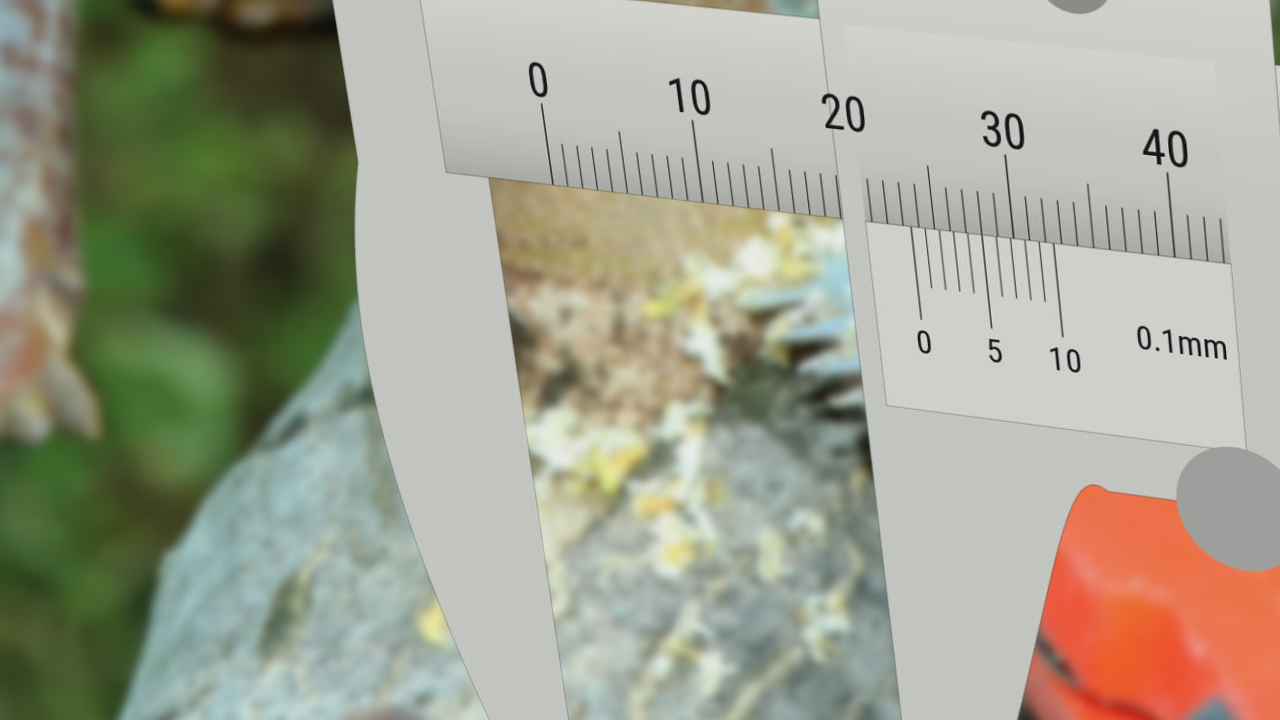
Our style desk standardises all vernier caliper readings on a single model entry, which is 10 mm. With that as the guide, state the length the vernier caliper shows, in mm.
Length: 23.5 mm
